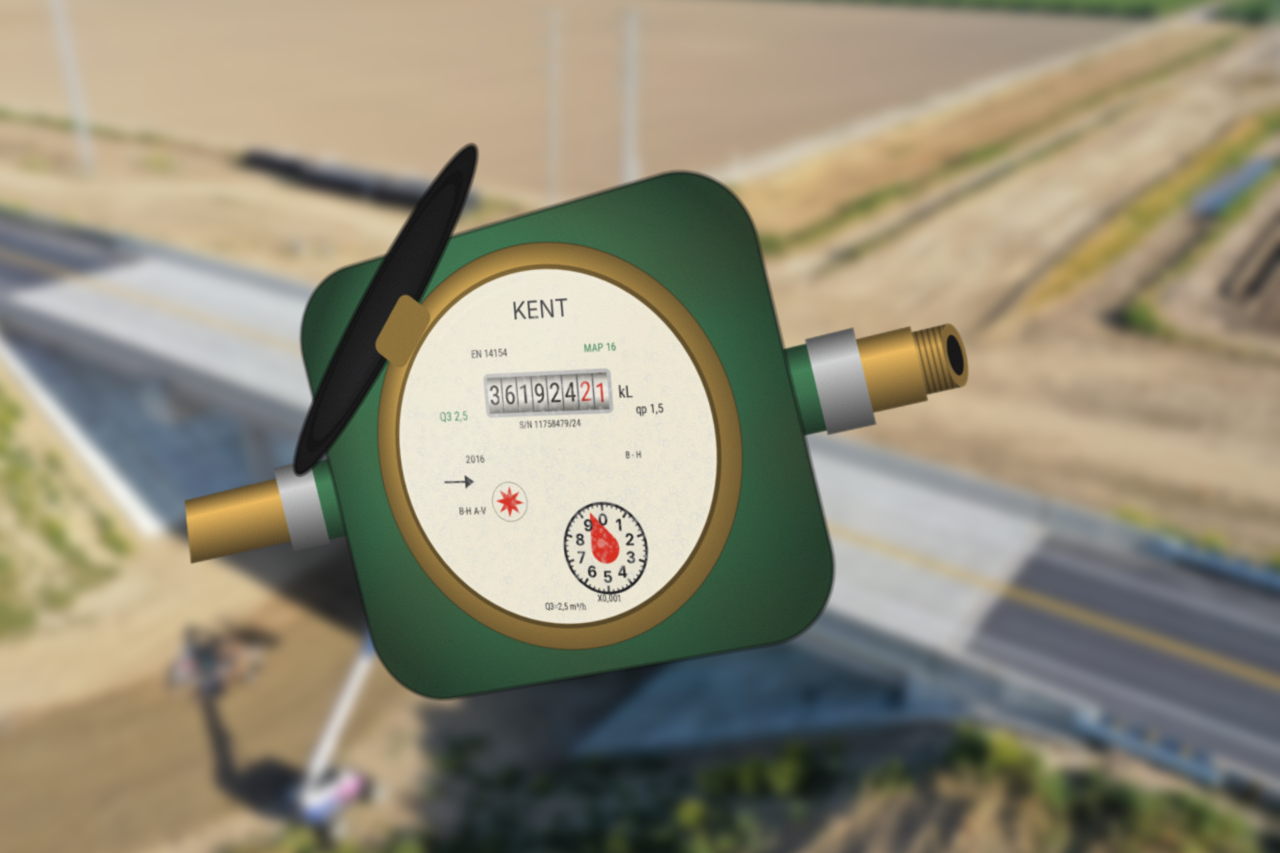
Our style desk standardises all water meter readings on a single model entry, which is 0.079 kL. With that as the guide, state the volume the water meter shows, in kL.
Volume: 361924.209 kL
